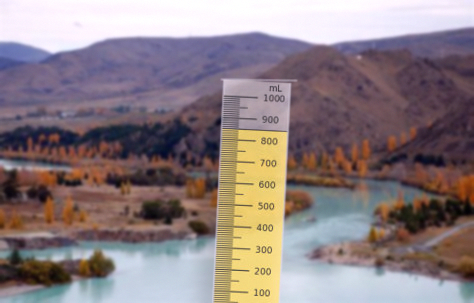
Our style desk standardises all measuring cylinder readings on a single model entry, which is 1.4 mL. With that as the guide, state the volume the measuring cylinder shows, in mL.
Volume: 850 mL
